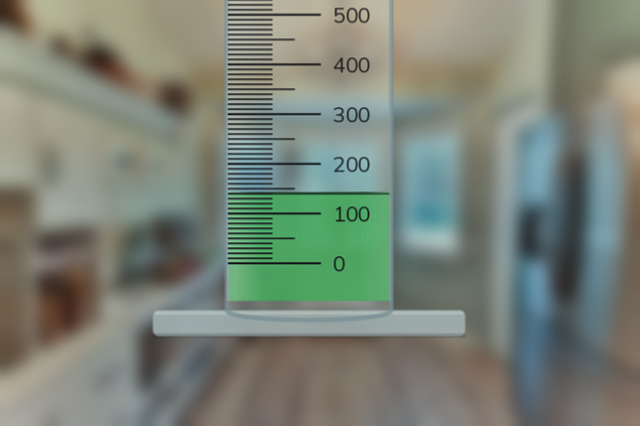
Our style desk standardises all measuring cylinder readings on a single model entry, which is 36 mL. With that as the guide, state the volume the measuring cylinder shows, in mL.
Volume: 140 mL
